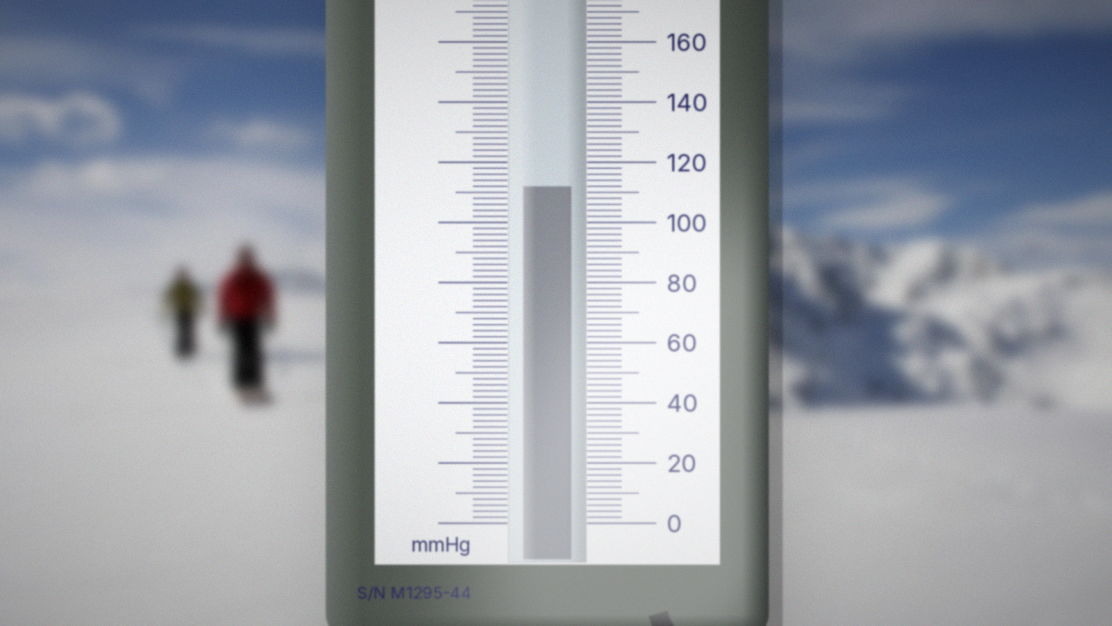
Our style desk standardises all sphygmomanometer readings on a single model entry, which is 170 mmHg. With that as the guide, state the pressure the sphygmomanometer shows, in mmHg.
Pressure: 112 mmHg
